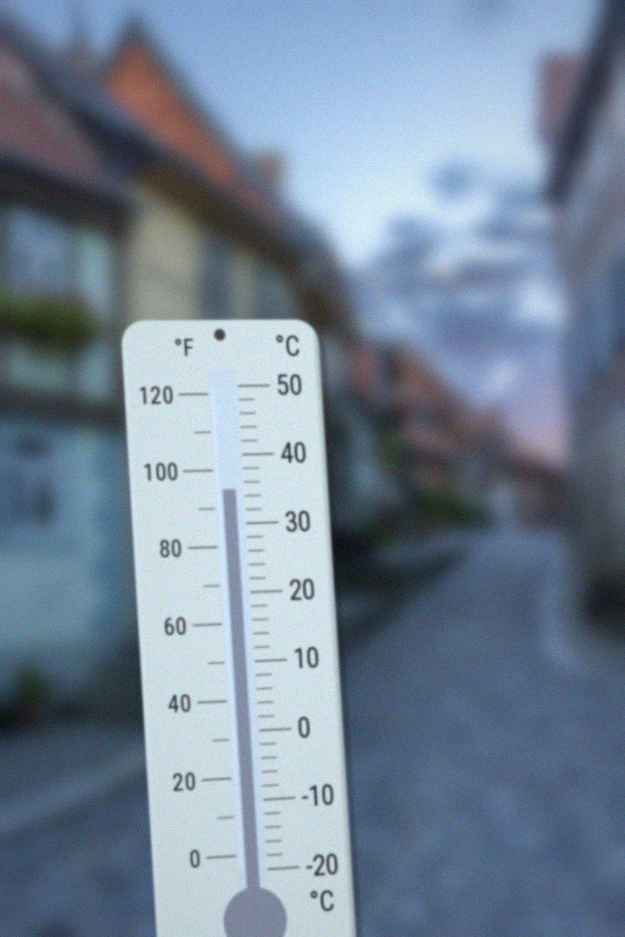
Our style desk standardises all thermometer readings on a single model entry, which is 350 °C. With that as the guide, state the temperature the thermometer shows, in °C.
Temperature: 35 °C
